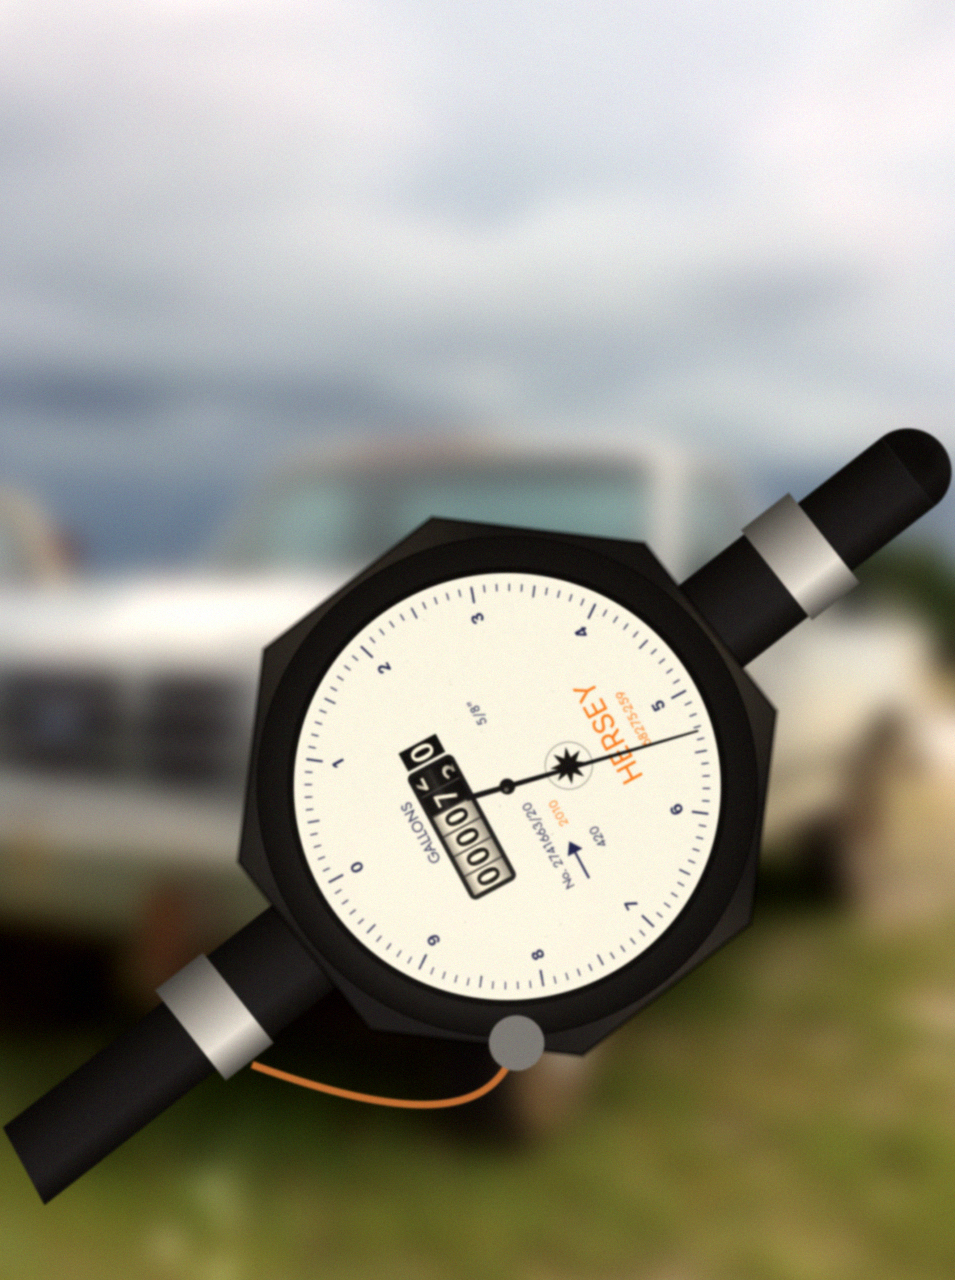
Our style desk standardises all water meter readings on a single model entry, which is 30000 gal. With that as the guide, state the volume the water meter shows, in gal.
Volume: 725.3 gal
